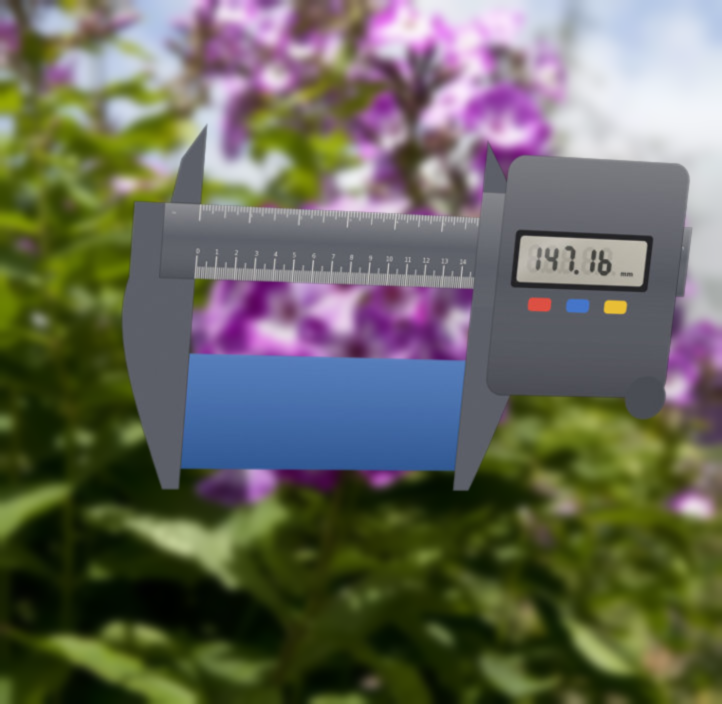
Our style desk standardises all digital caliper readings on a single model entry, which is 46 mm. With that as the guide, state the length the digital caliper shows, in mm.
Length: 147.16 mm
